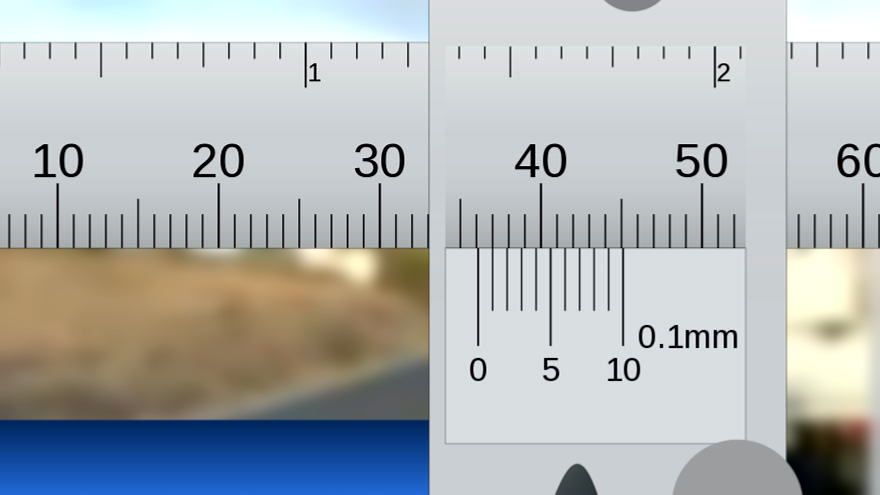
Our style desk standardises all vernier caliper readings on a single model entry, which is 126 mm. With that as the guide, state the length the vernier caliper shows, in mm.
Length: 36.1 mm
